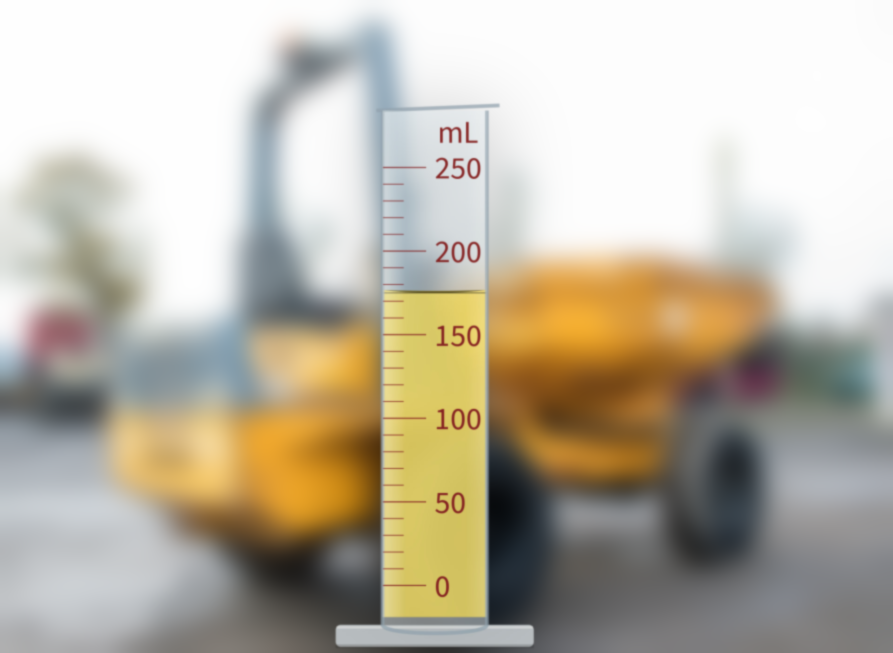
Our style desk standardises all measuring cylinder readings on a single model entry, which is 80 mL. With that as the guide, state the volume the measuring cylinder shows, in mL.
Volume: 175 mL
